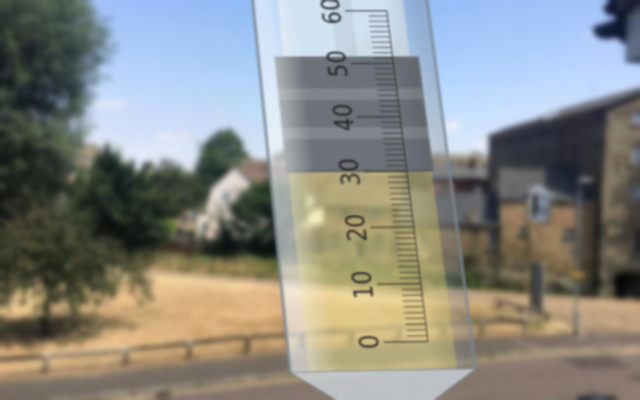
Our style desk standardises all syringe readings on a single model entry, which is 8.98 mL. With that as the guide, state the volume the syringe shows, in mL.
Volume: 30 mL
